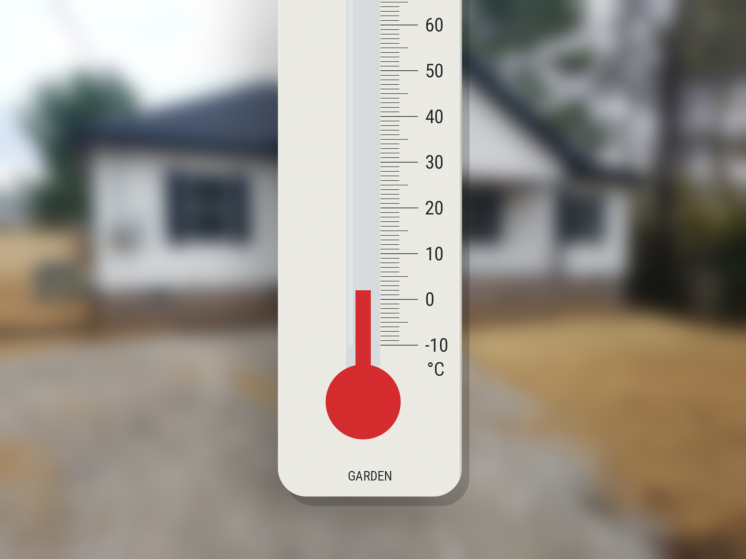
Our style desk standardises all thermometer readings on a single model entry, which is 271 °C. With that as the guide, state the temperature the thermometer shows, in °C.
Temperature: 2 °C
